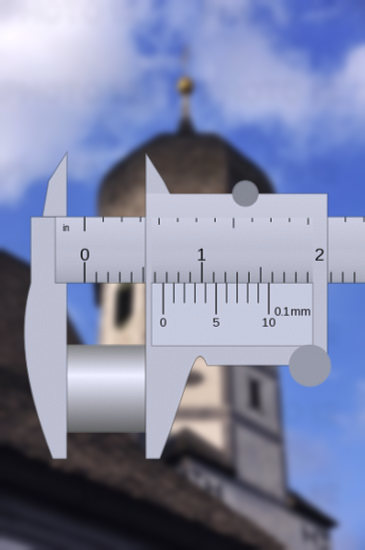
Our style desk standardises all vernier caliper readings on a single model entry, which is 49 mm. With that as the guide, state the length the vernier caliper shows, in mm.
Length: 6.7 mm
